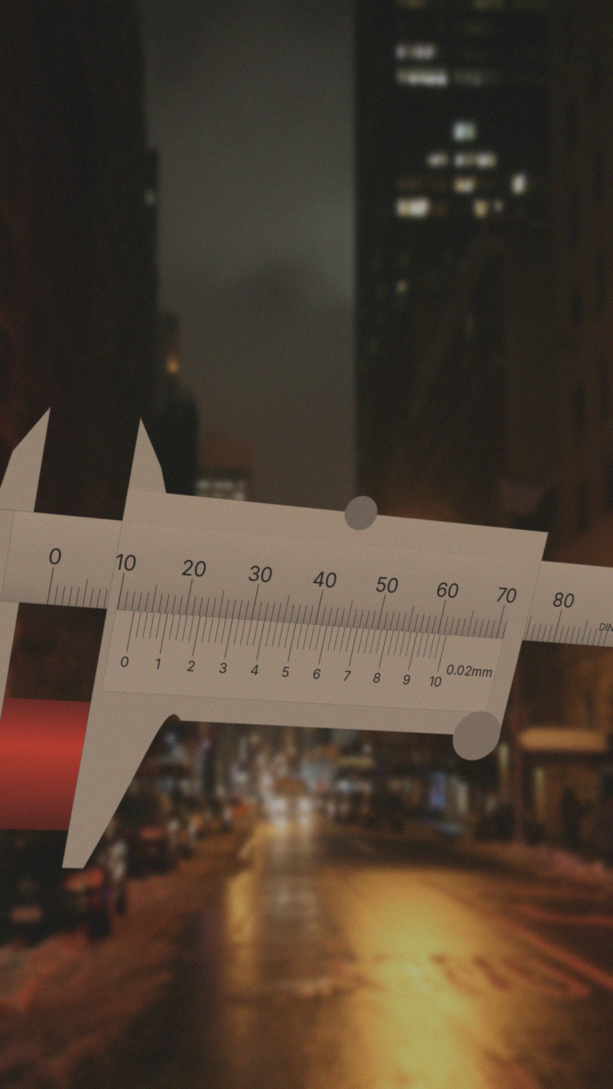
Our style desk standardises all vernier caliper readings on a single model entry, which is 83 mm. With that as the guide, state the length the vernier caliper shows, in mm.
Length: 12.4 mm
